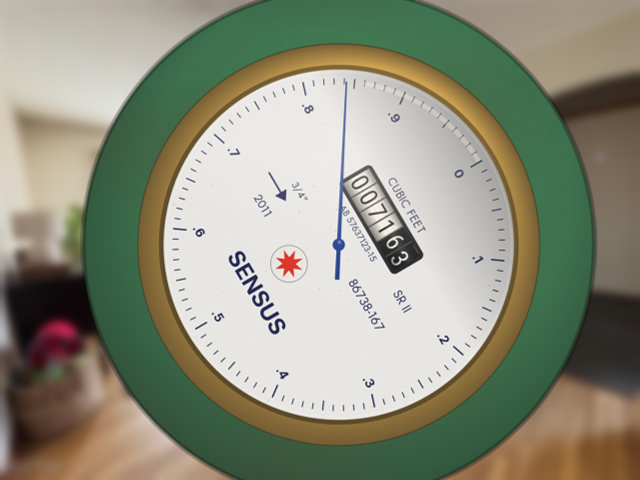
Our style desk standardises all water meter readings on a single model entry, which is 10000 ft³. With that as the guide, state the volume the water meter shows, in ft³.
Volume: 7162.84 ft³
